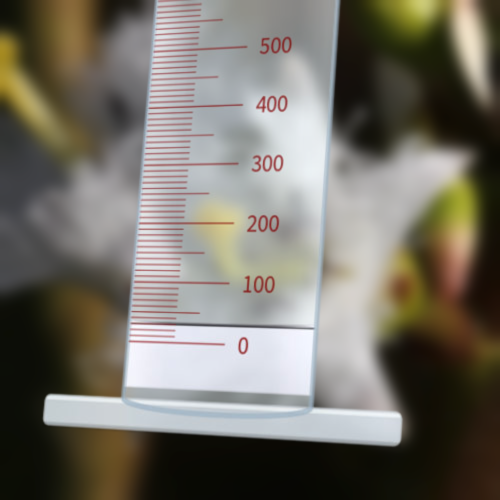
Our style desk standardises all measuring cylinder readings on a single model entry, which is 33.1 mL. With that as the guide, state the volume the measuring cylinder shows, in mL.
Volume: 30 mL
